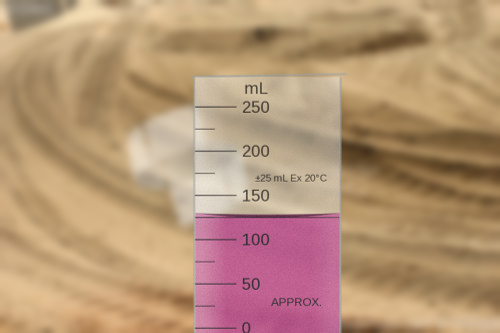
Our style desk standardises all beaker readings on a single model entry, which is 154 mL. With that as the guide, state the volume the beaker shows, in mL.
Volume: 125 mL
